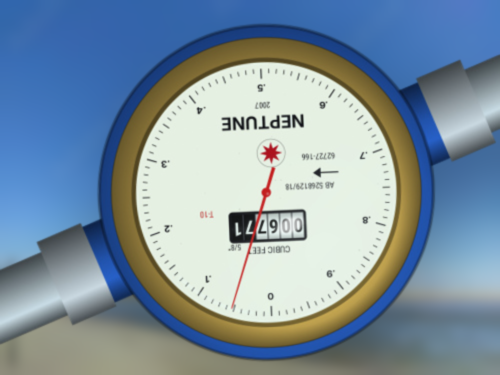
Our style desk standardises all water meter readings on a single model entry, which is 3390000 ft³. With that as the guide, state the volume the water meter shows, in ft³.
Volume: 6771.05 ft³
